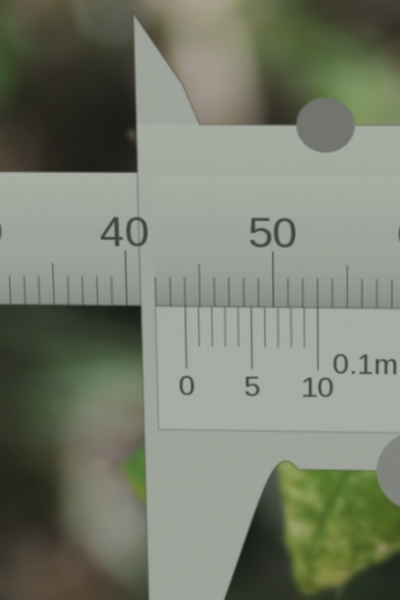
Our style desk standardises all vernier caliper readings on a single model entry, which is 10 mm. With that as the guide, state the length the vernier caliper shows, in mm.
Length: 44.0 mm
